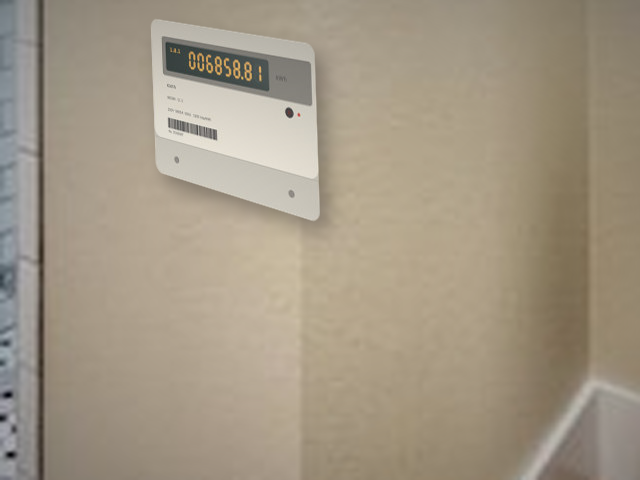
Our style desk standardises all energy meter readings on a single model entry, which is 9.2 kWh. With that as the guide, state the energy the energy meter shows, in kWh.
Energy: 6858.81 kWh
